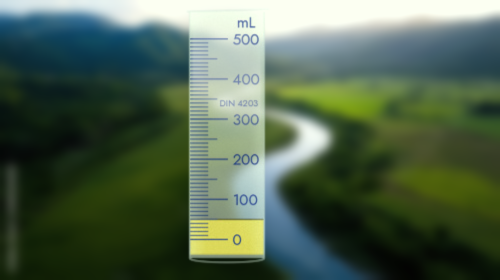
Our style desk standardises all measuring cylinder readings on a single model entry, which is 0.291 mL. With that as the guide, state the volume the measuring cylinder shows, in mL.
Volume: 50 mL
